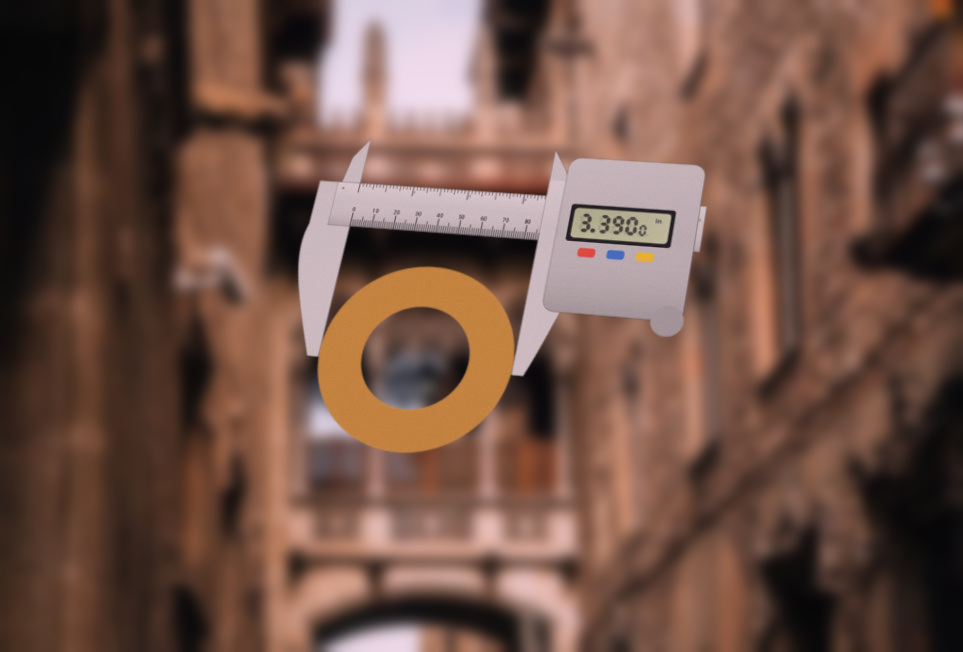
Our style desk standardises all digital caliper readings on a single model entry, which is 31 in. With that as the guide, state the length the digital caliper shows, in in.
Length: 3.3900 in
